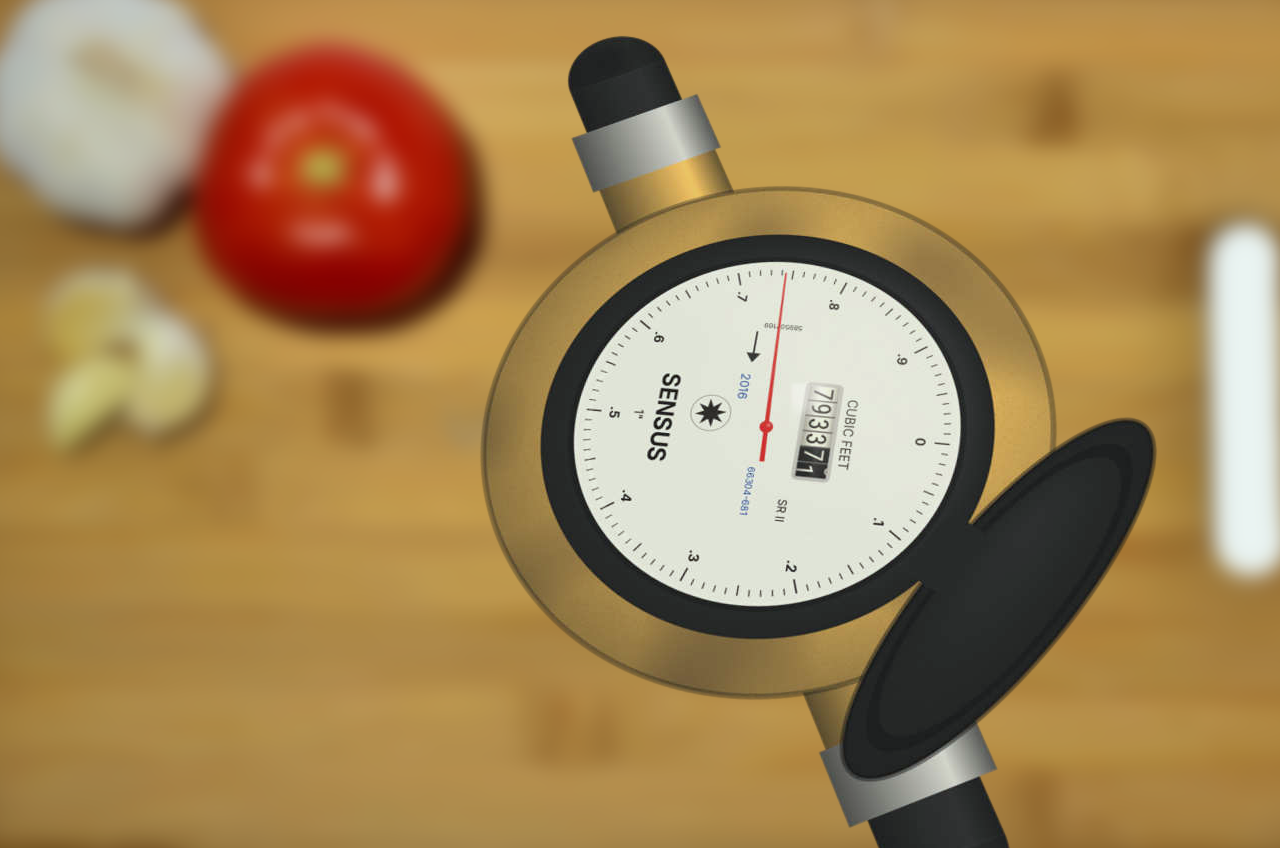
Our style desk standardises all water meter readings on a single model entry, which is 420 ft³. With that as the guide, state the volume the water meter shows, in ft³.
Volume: 793370.74 ft³
